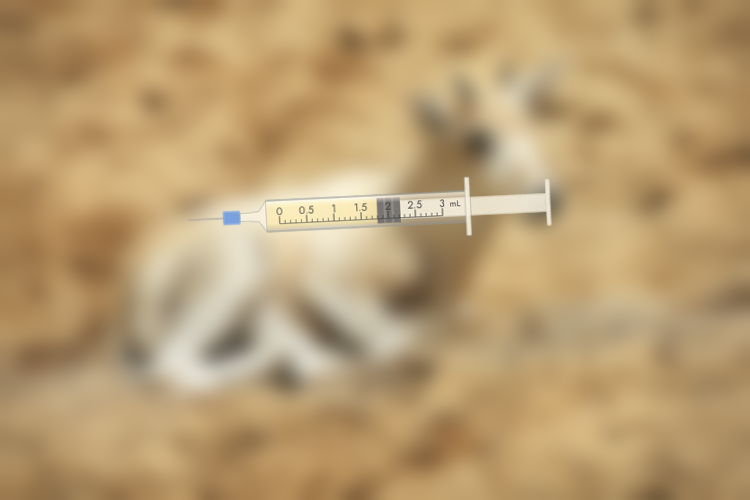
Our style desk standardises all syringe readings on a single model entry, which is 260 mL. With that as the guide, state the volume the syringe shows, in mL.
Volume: 1.8 mL
